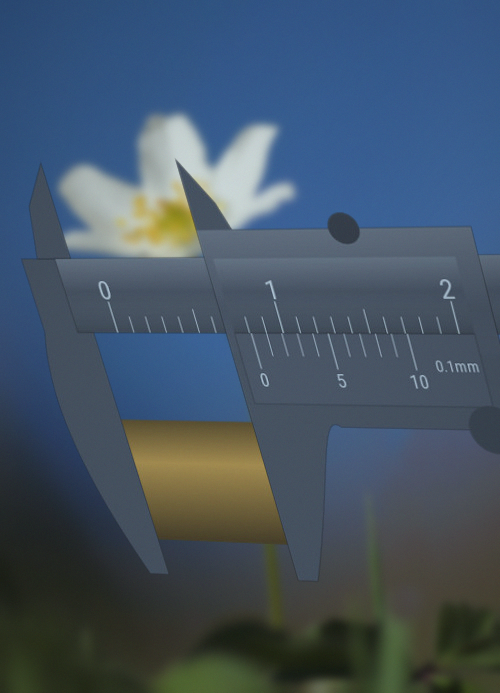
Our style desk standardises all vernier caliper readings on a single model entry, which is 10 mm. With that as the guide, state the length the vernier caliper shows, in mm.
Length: 8.1 mm
